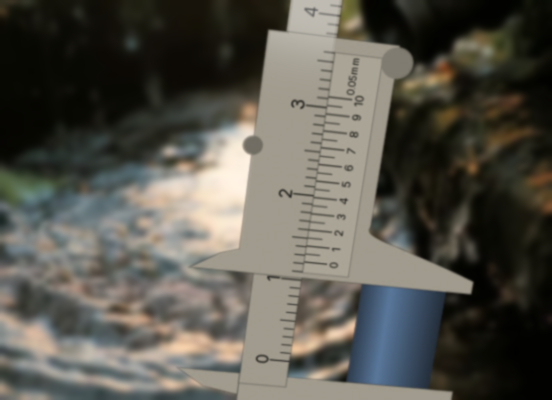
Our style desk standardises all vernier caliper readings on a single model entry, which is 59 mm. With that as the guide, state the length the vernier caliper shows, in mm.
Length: 12.2 mm
